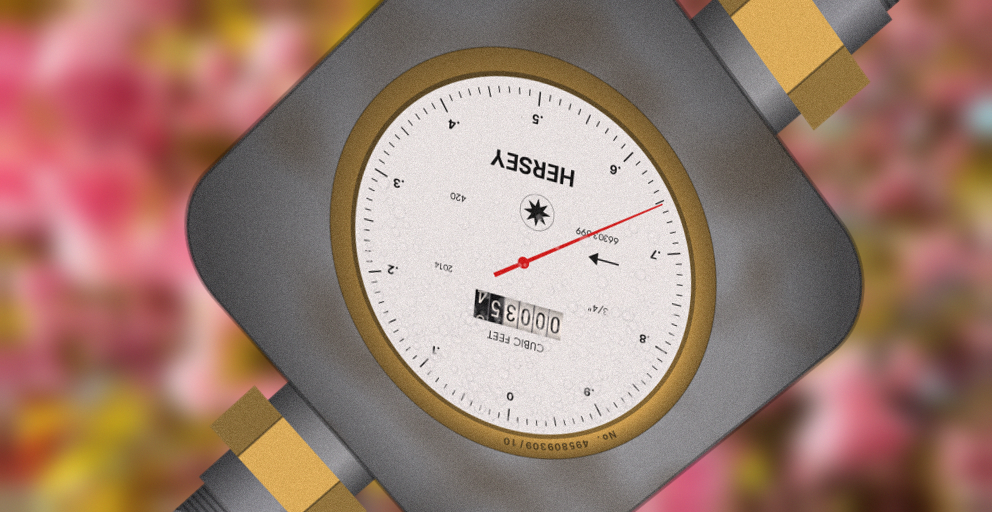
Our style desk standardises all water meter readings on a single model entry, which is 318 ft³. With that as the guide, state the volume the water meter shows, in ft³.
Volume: 353.65 ft³
